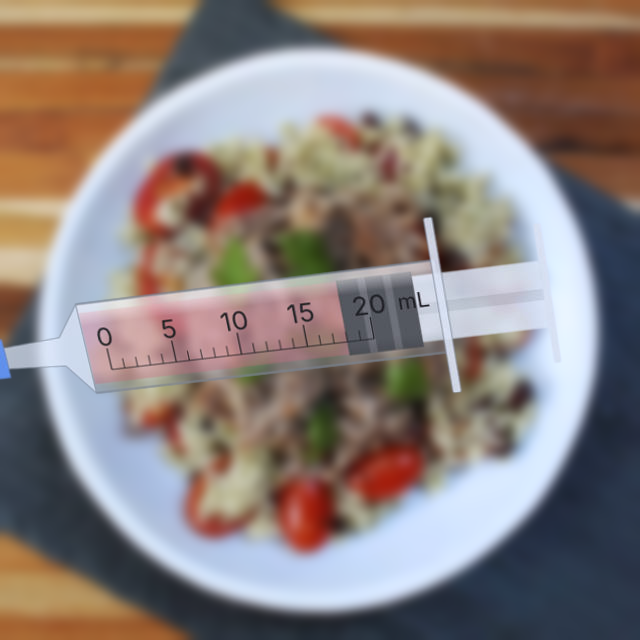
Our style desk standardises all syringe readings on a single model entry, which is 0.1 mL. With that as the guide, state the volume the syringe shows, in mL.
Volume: 18 mL
